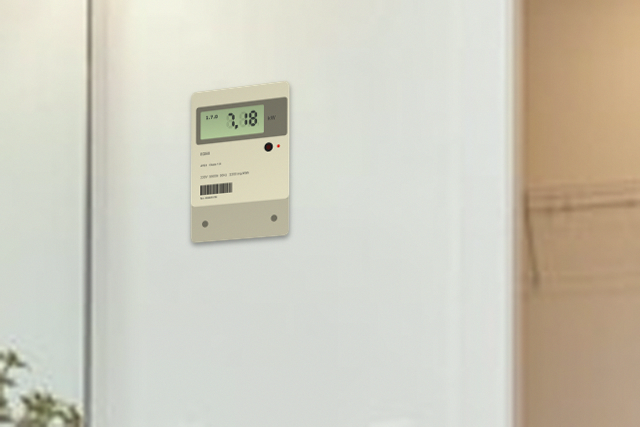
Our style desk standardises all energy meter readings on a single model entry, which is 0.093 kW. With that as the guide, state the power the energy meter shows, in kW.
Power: 7.18 kW
